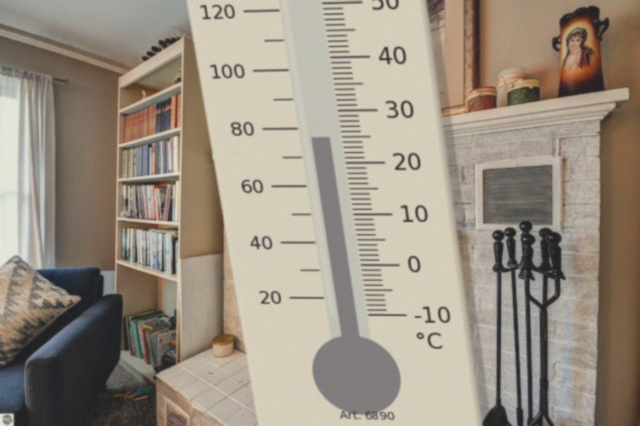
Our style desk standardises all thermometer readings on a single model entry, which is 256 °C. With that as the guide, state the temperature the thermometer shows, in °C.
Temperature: 25 °C
